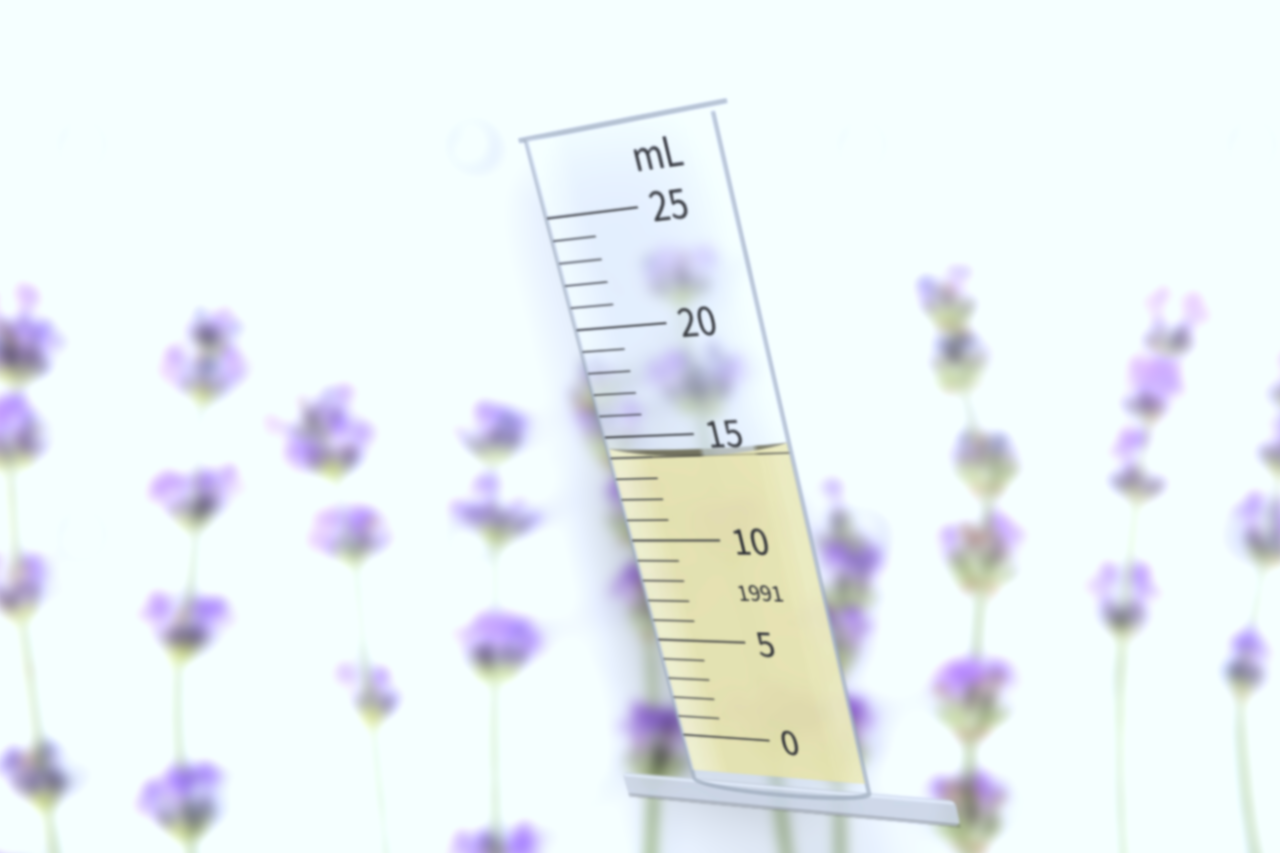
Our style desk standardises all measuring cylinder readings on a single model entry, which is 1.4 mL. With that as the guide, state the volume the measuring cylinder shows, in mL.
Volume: 14 mL
